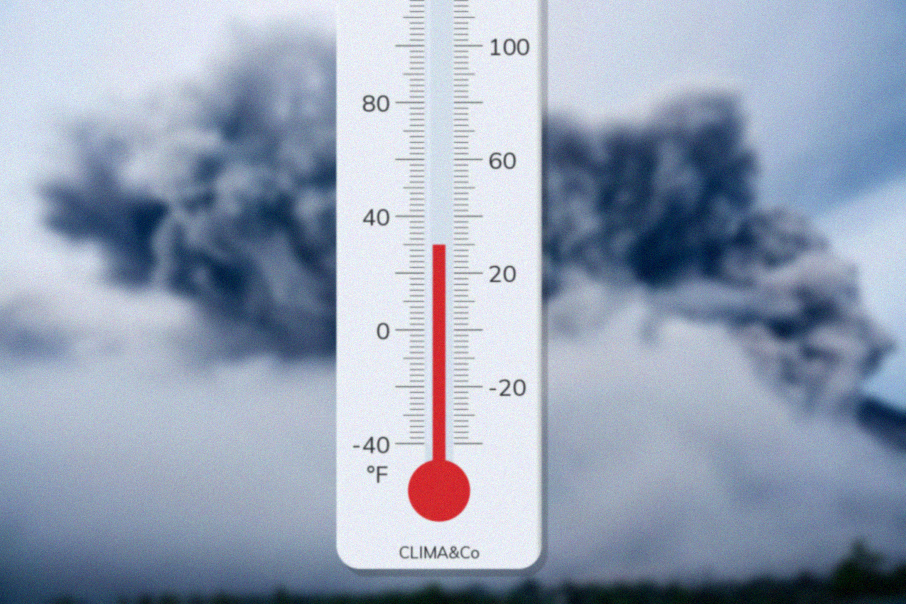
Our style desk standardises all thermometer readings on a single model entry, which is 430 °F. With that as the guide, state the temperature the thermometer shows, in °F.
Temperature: 30 °F
